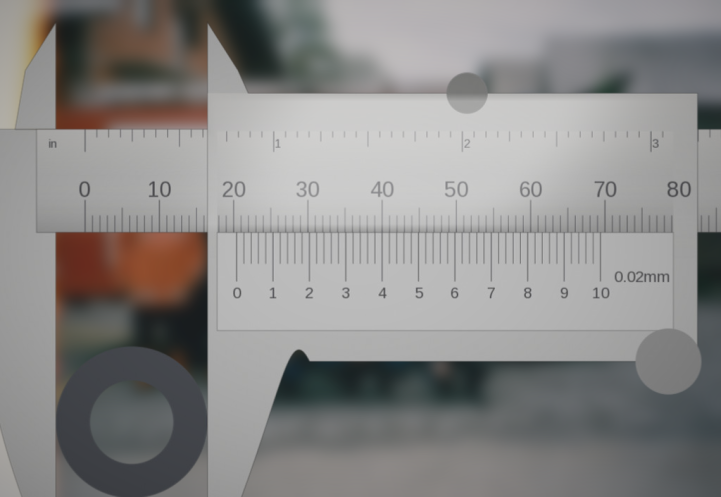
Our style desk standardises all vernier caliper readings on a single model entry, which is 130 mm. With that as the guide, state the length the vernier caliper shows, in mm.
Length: 20.4 mm
